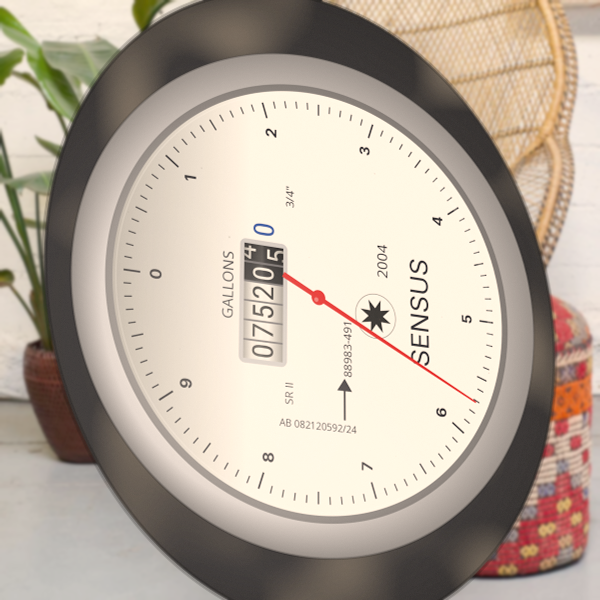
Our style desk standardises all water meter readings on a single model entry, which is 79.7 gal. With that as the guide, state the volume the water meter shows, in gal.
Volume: 752045.7 gal
